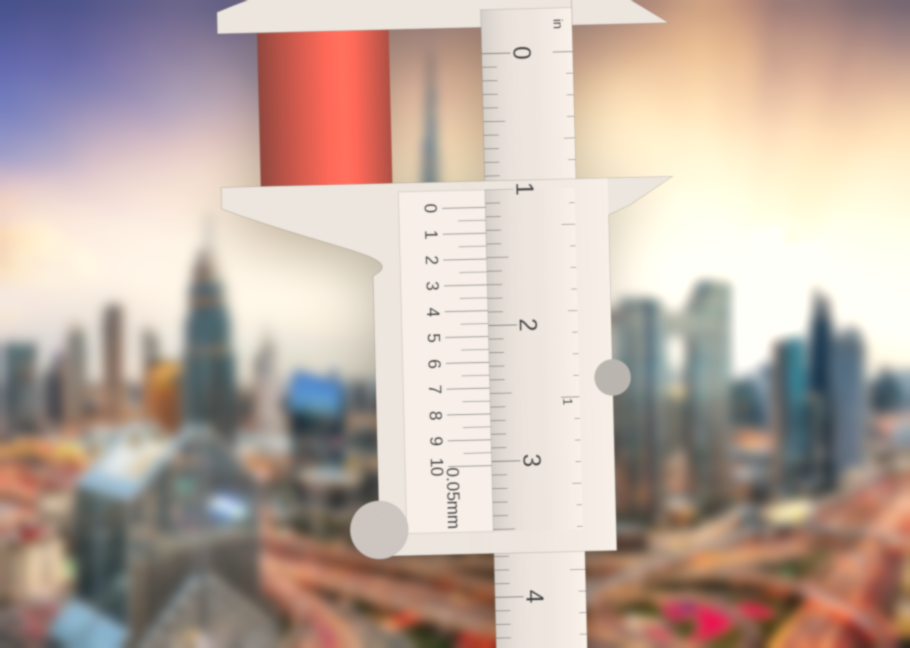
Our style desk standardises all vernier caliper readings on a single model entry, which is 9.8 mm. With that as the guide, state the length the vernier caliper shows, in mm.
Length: 11.3 mm
